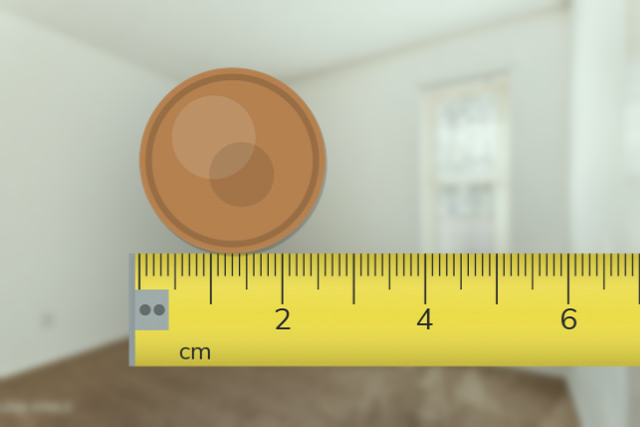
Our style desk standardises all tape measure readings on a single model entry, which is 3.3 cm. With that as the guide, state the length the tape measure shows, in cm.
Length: 2.6 cm
